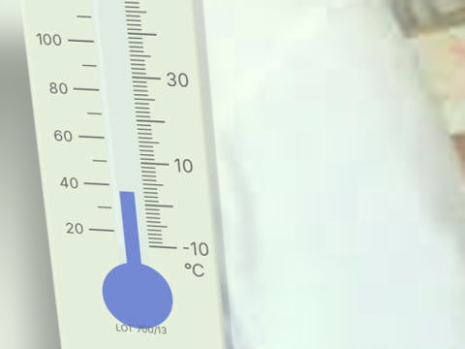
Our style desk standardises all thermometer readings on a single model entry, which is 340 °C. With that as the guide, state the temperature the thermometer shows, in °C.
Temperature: 3 °C
